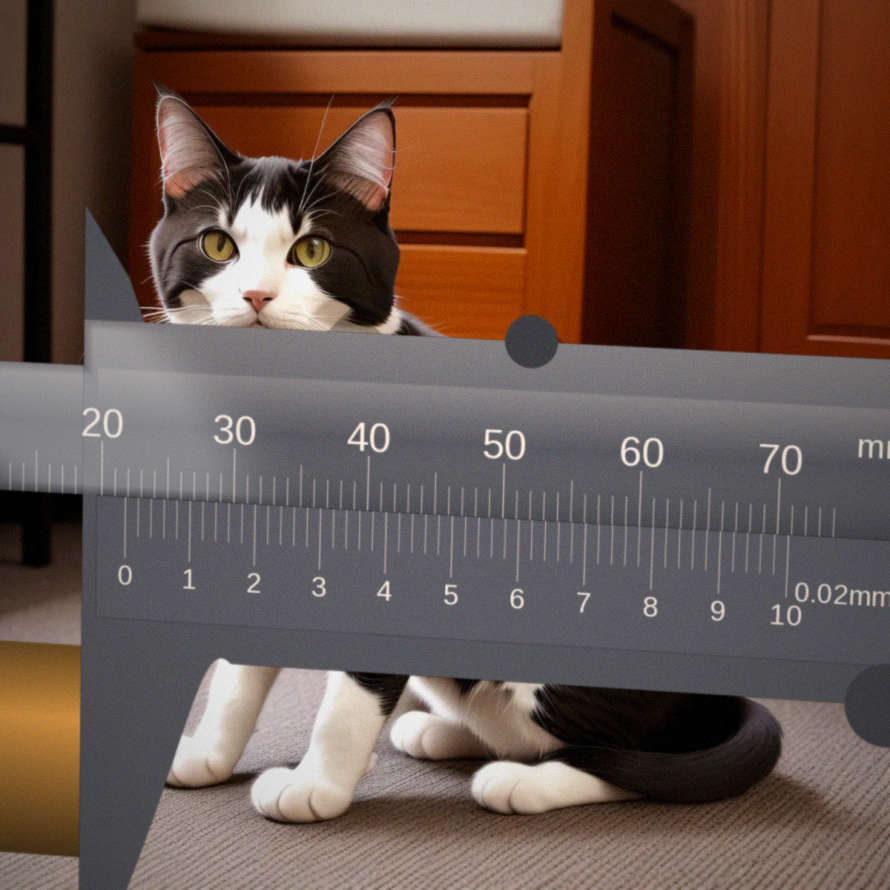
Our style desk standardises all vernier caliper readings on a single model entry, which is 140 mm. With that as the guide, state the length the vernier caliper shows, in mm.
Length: 21.8 mm
